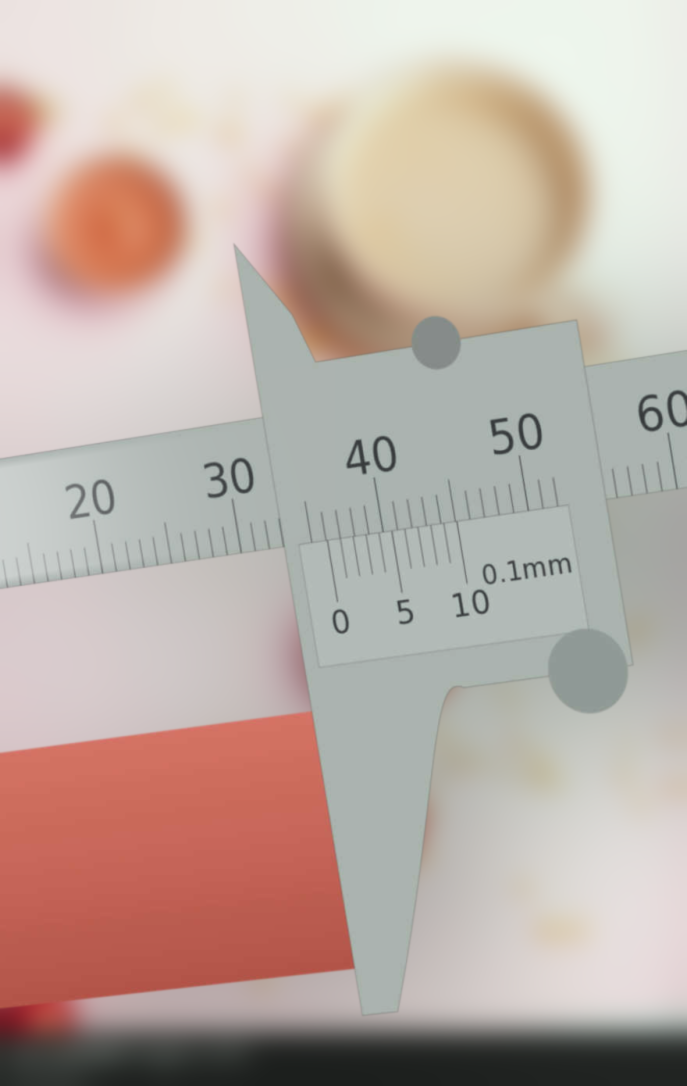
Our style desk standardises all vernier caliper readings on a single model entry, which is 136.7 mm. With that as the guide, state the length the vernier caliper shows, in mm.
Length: 36.1 mm
